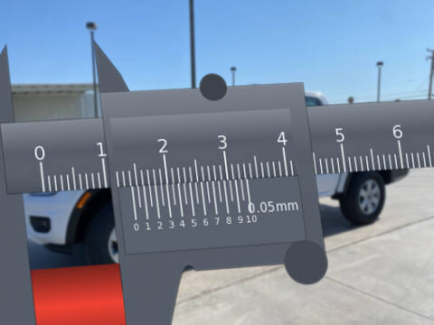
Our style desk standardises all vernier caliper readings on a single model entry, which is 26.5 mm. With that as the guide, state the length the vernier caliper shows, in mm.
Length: 14.2 mm
